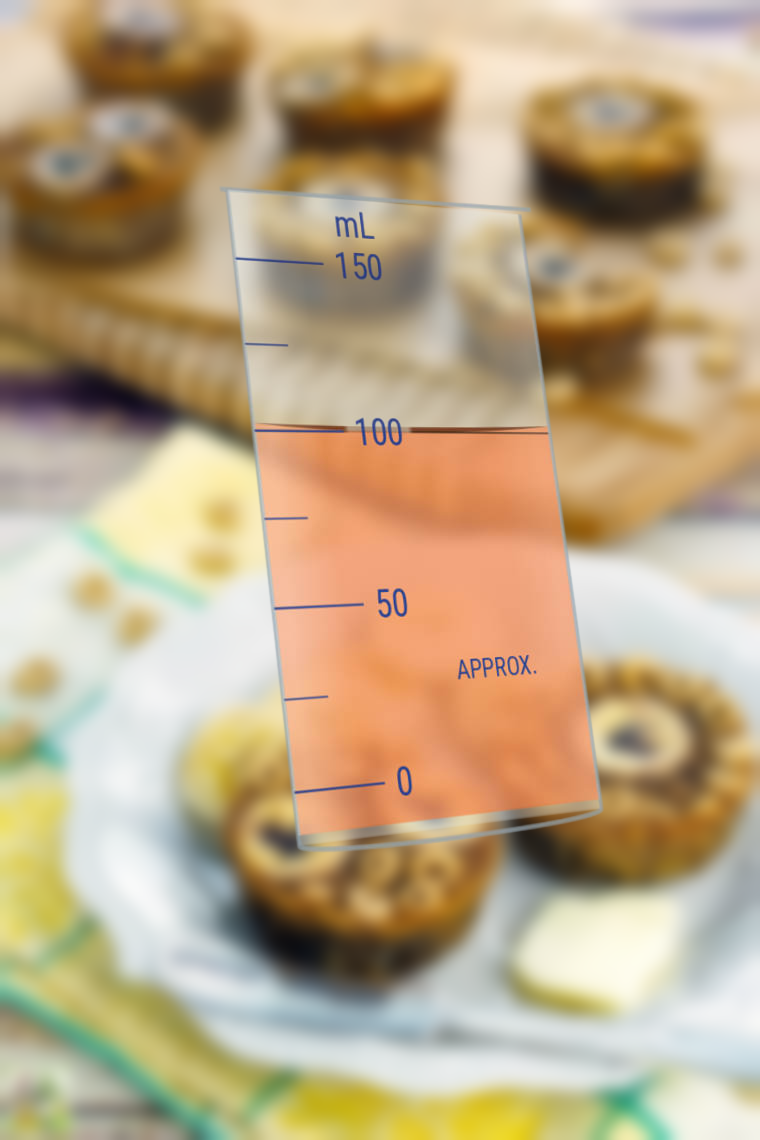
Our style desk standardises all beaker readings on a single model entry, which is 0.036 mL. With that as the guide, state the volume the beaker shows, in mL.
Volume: 100 mL
